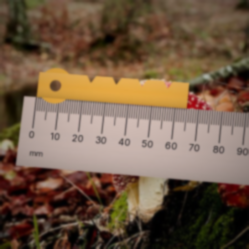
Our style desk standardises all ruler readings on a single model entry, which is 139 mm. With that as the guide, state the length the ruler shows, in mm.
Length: 65 mm
